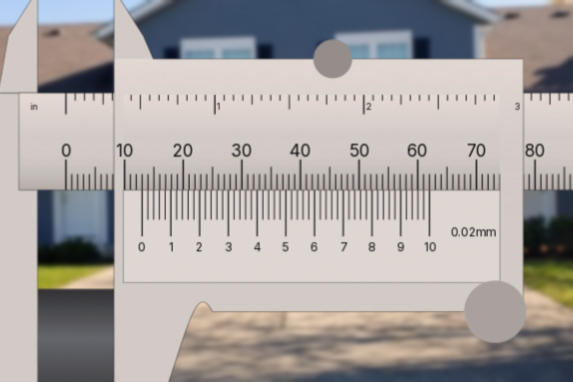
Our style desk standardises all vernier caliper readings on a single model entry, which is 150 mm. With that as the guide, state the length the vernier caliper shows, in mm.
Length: 13.0 mm
